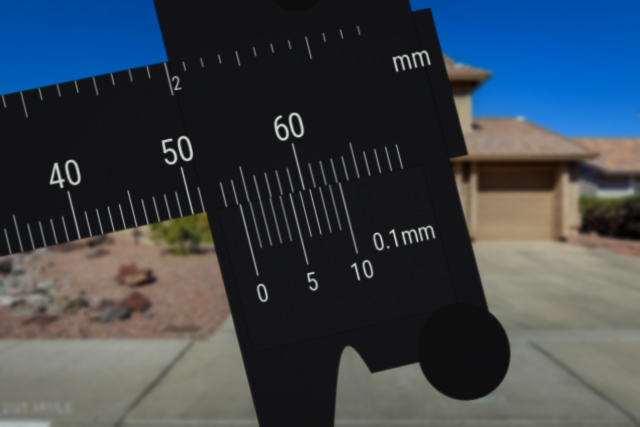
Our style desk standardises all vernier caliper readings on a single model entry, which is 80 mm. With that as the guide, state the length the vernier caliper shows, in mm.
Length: 54.2 mm
